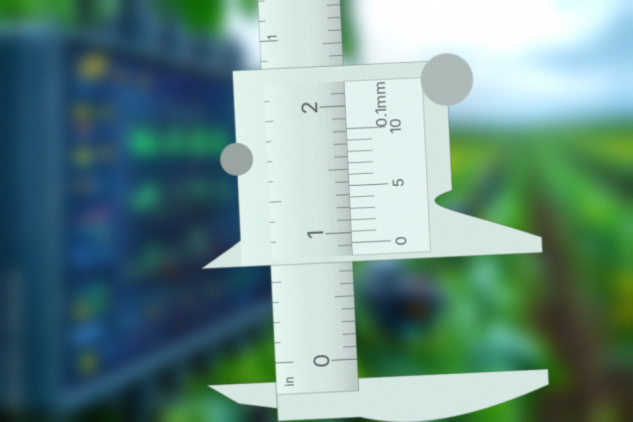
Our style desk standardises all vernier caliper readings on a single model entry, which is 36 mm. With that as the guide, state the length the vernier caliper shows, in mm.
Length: 9.2 mm
